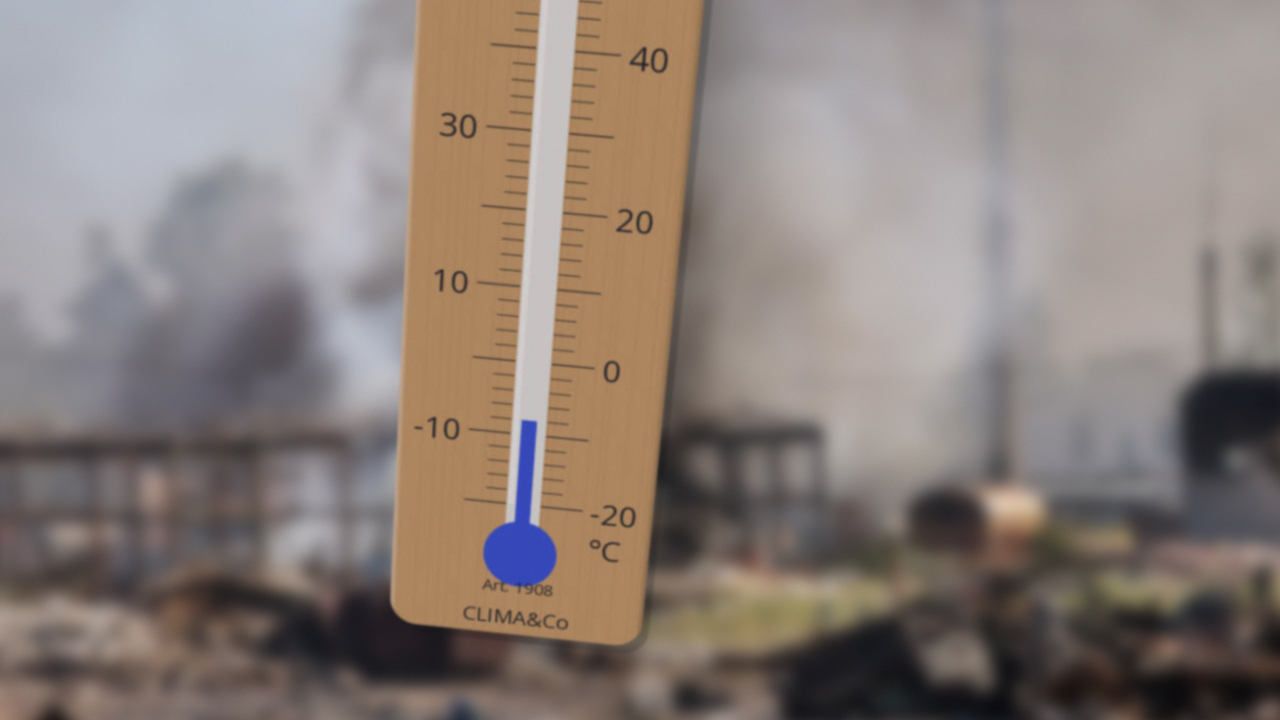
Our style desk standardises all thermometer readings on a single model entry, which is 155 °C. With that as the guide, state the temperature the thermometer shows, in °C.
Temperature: -8 °C
